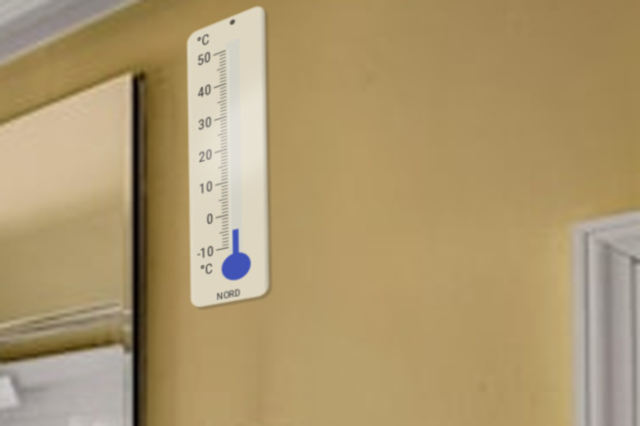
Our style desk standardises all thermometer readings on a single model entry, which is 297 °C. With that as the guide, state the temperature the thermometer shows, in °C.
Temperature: -5 °C
